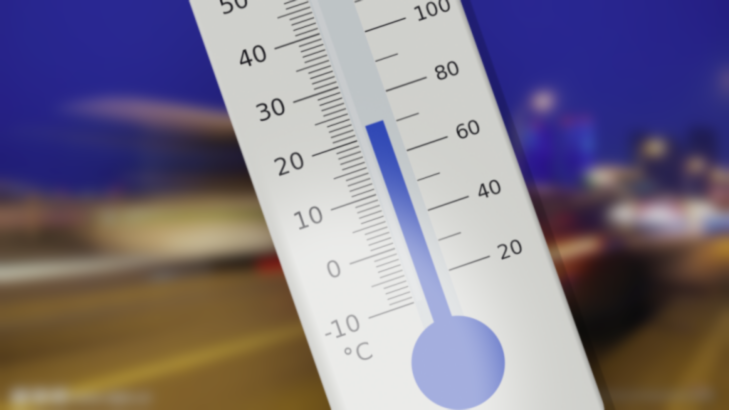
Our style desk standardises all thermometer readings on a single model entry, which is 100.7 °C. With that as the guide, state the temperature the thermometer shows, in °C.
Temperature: 22 °C
